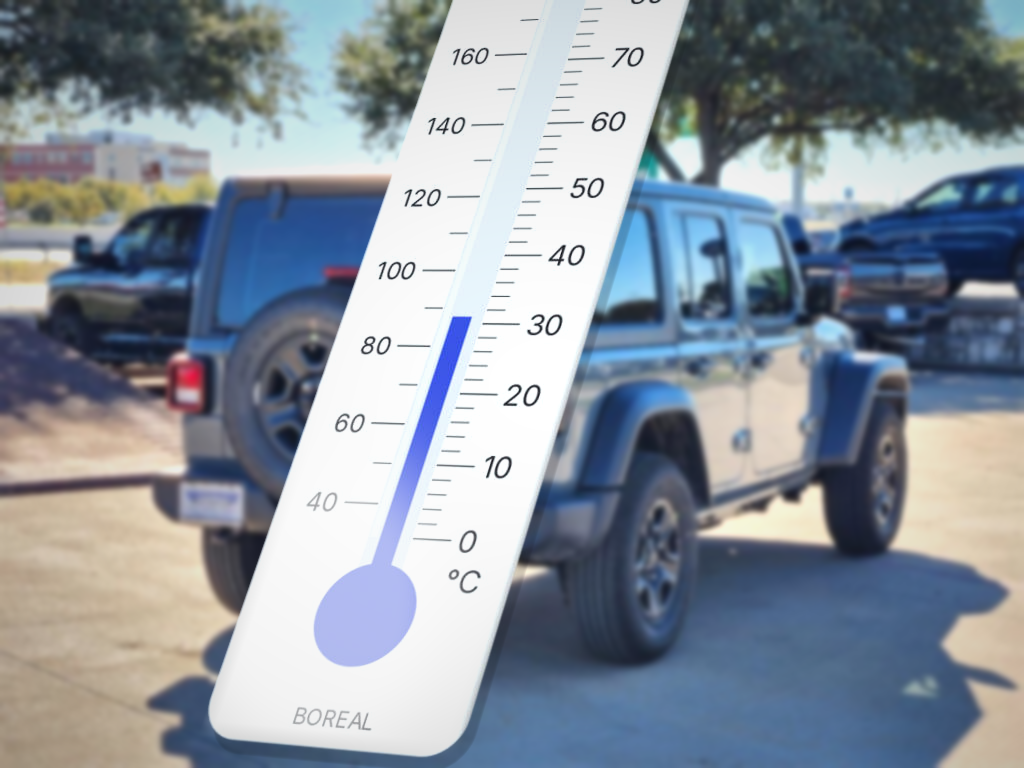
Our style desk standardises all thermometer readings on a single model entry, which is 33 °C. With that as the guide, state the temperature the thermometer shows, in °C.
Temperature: 31 °C
